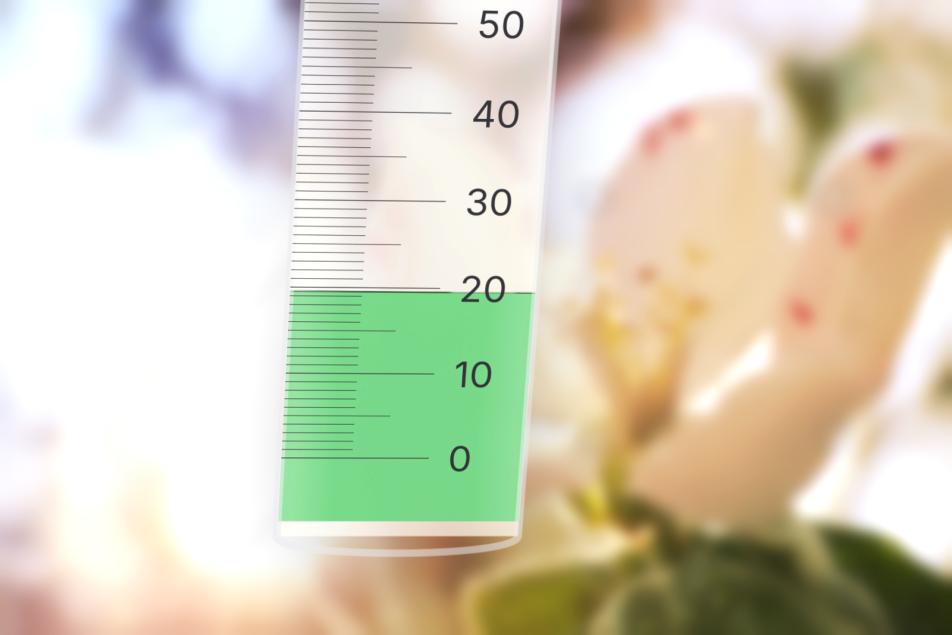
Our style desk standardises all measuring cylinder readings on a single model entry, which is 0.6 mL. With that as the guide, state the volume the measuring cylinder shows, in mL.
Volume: 19.5 mL
